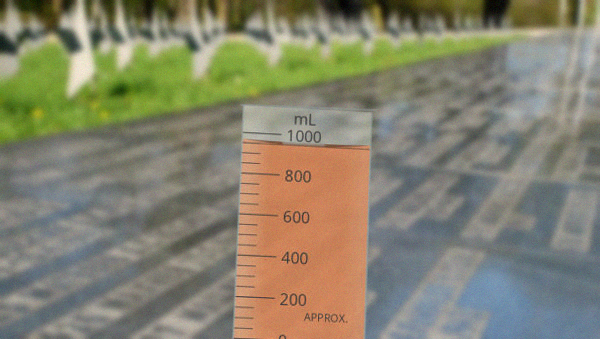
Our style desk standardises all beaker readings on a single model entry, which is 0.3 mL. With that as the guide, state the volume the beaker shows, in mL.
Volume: 950 mL
